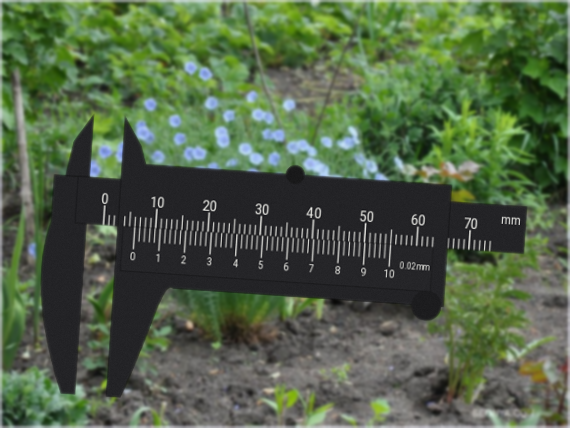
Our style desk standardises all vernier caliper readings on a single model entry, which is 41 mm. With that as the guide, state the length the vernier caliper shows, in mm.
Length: 6.0 mm
